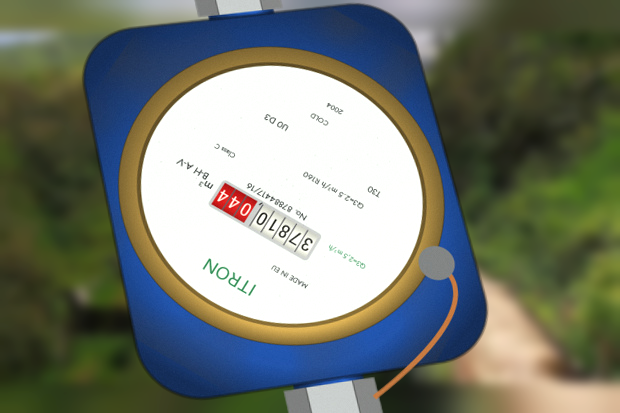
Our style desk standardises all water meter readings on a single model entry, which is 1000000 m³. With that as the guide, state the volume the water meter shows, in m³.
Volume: 37810.044 m³
